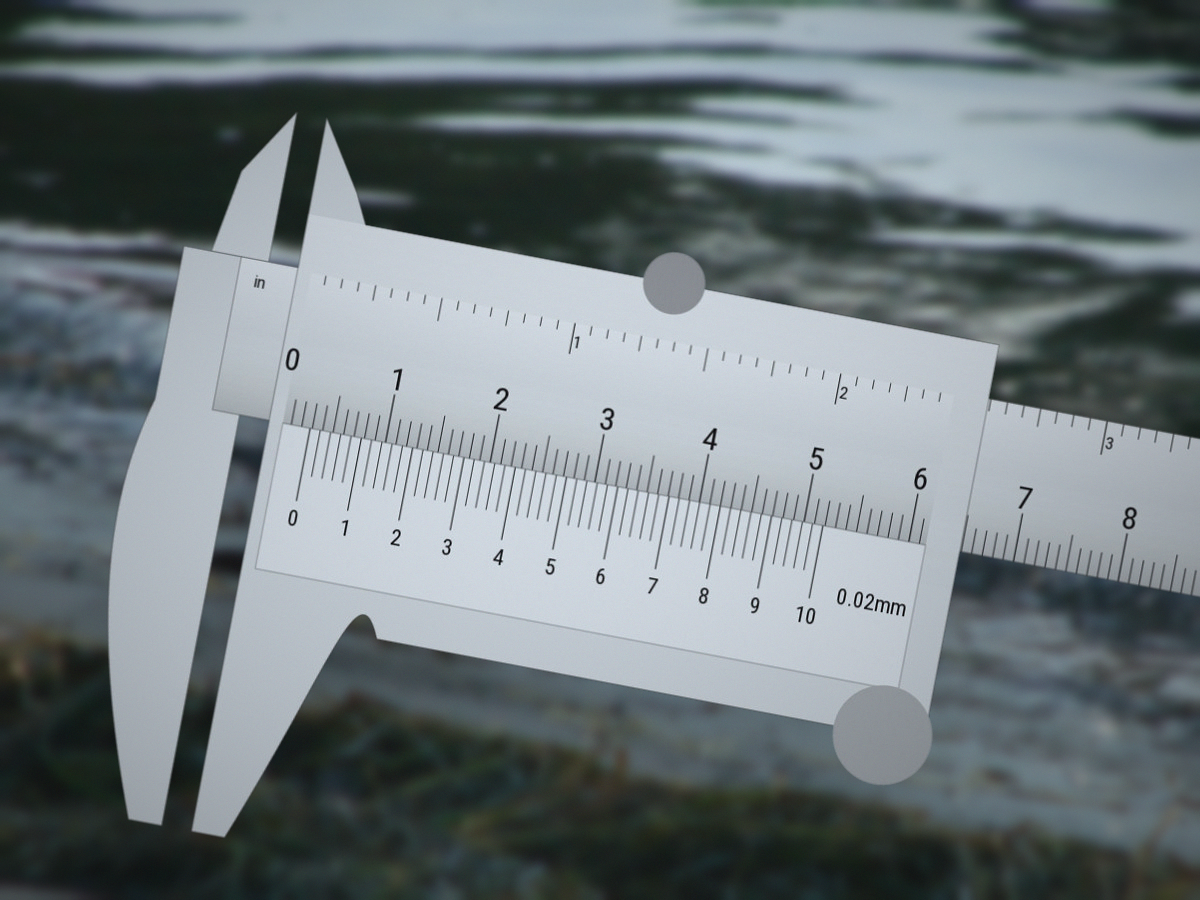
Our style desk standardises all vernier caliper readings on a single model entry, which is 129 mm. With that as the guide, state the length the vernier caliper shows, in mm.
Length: 2.8 mm
